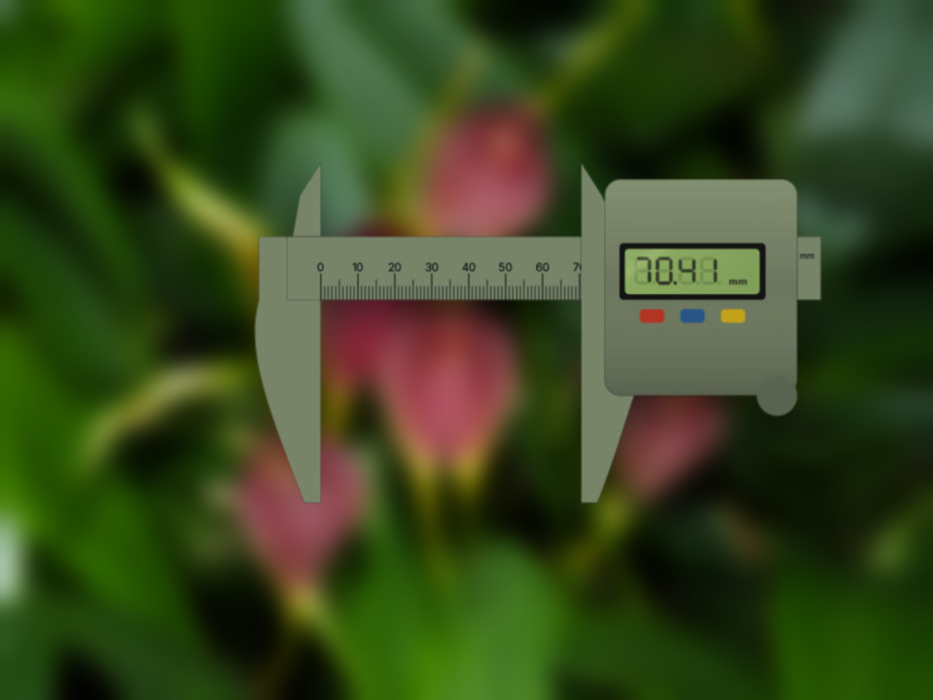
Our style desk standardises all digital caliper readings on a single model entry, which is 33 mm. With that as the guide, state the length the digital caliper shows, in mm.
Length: 70.41 mm
